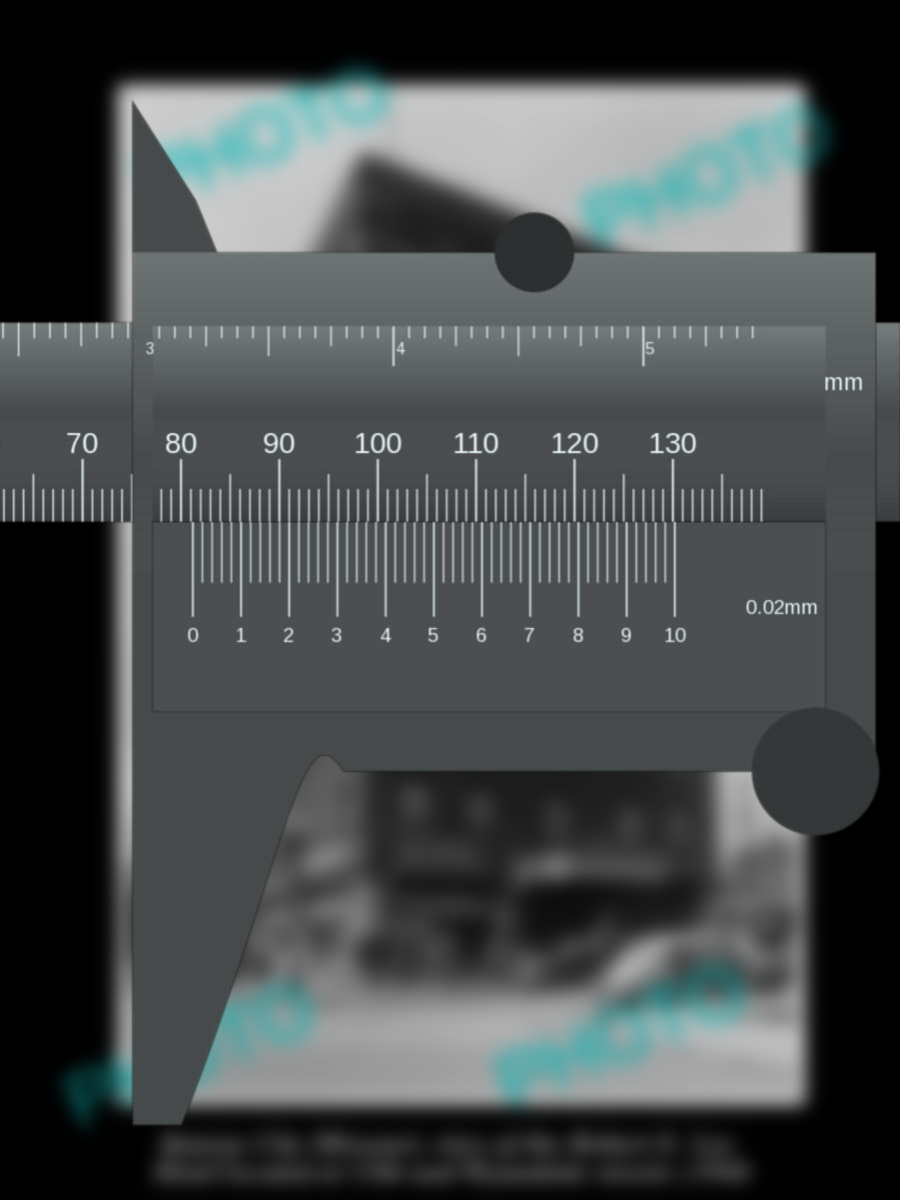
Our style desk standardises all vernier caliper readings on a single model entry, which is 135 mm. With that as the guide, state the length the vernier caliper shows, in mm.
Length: 81.2 mm
